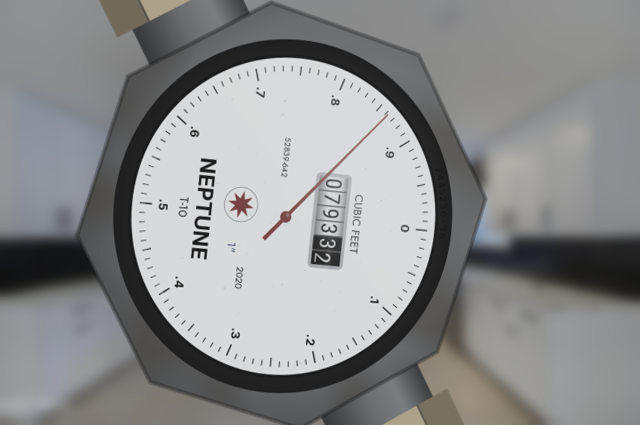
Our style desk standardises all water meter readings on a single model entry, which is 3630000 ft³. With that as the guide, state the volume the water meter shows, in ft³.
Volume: 79331.86 ft³
